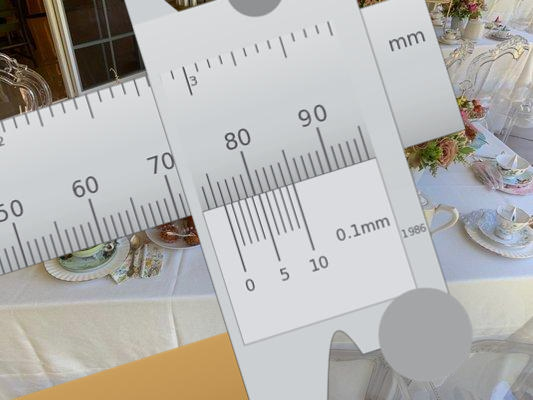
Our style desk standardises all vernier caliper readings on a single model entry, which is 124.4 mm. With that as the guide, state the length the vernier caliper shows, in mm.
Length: 76.0 mm
